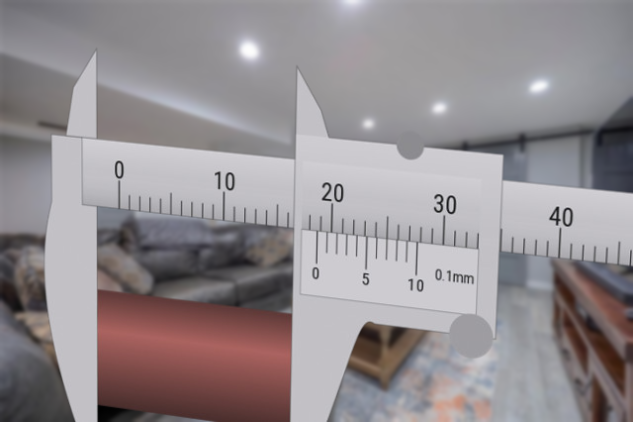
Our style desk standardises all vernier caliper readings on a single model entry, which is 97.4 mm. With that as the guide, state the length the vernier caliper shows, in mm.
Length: 18.7 mm
